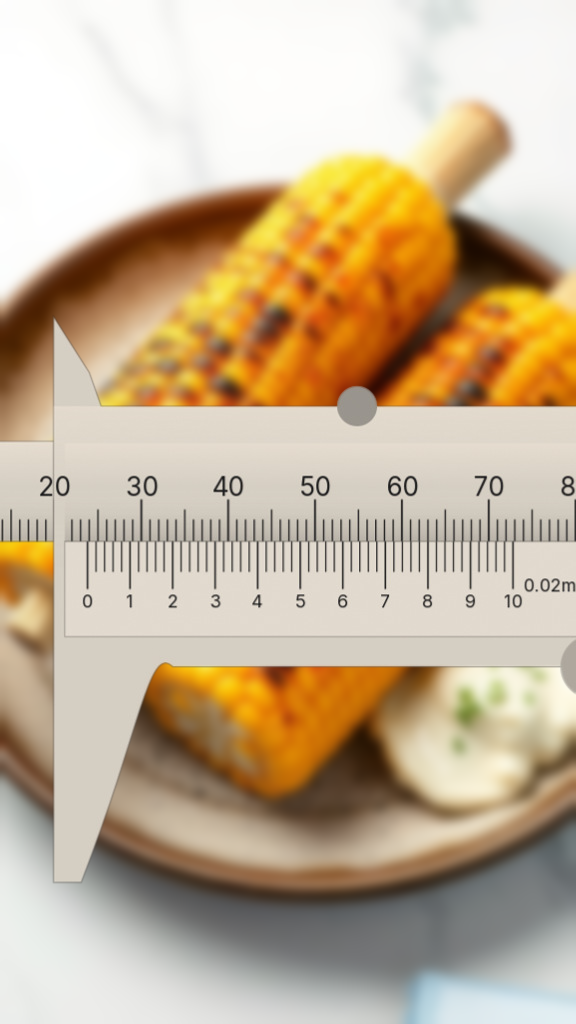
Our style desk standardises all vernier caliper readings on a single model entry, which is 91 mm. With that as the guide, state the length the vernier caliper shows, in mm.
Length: 23.8 mm
